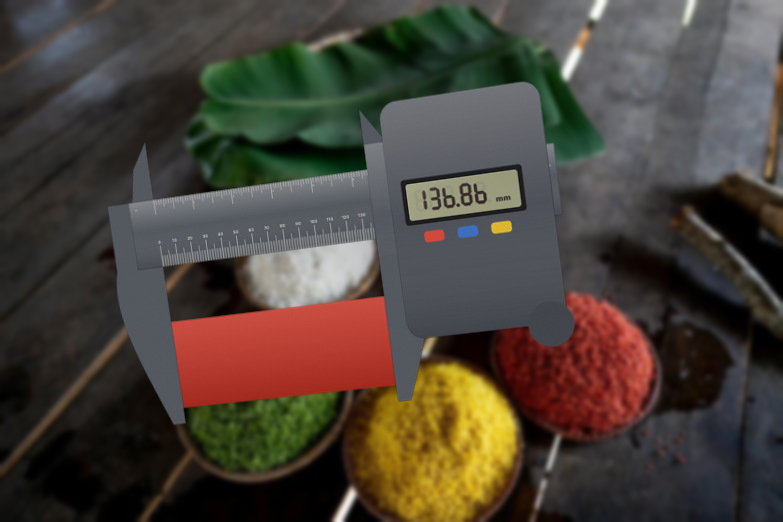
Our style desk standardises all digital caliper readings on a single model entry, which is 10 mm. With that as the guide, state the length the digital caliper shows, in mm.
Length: 136.86 mm
